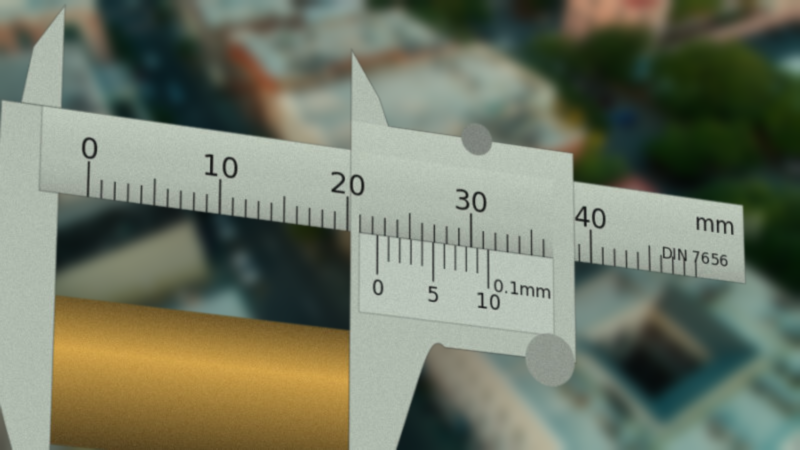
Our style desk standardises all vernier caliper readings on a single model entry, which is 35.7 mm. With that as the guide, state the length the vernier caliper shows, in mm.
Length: 22.4 mm
